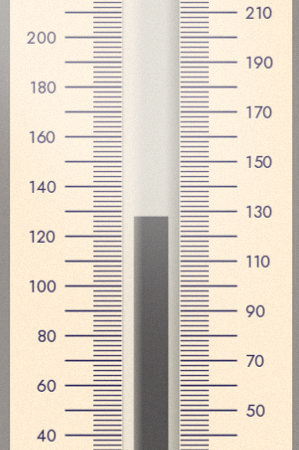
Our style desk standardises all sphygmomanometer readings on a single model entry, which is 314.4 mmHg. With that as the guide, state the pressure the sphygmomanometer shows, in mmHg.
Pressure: 128 mmHg
